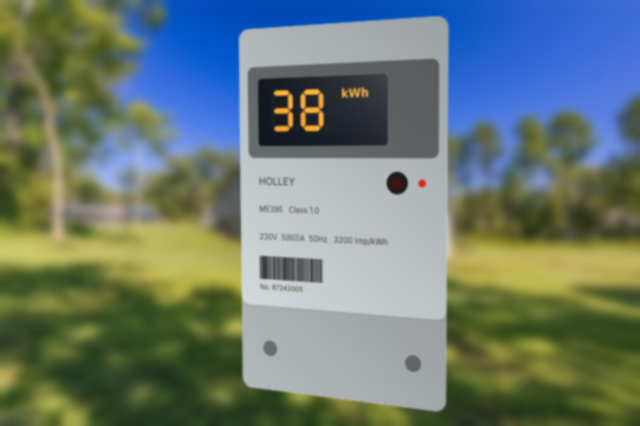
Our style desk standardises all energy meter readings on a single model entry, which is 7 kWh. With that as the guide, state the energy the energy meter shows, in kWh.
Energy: 38 kWh
